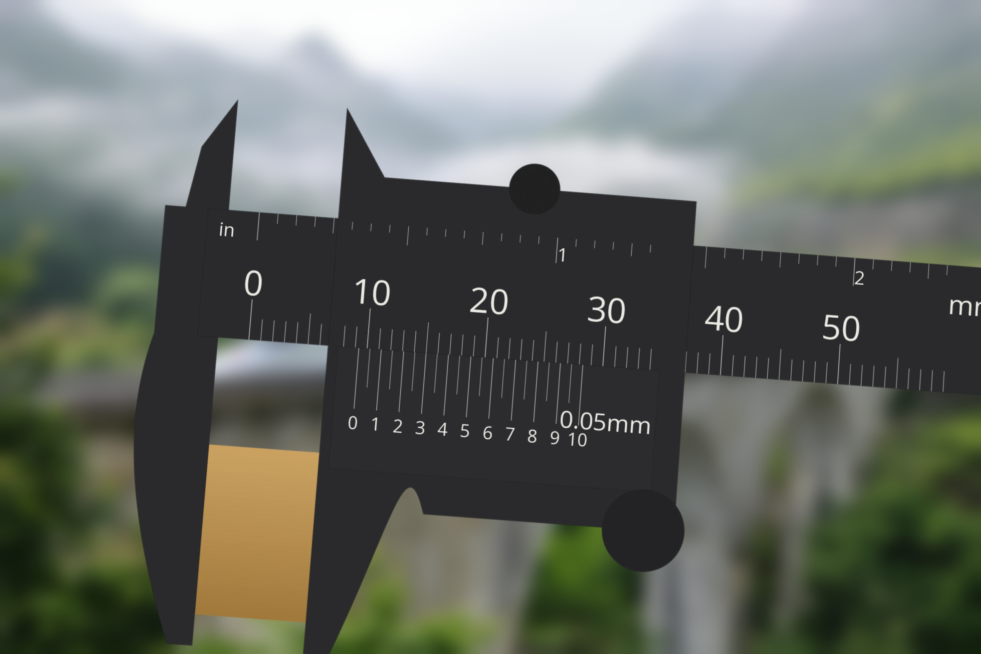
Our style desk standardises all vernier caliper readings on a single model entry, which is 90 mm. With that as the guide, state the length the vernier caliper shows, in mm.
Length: 9.3 mm
